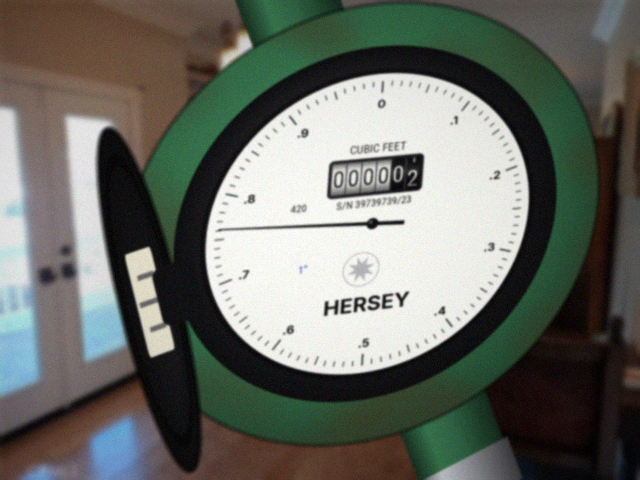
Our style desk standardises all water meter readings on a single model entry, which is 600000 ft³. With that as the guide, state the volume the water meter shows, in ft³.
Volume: 1.76 ft³
